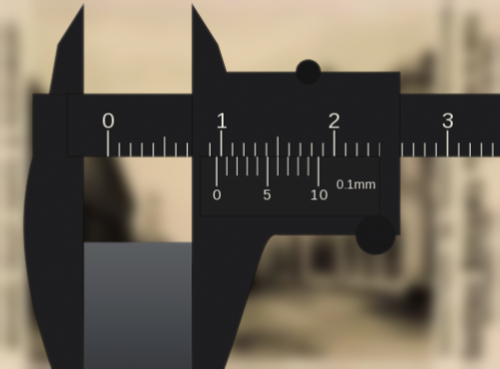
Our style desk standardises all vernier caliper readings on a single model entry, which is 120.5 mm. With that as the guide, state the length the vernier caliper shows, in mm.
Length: 9.6 mm
